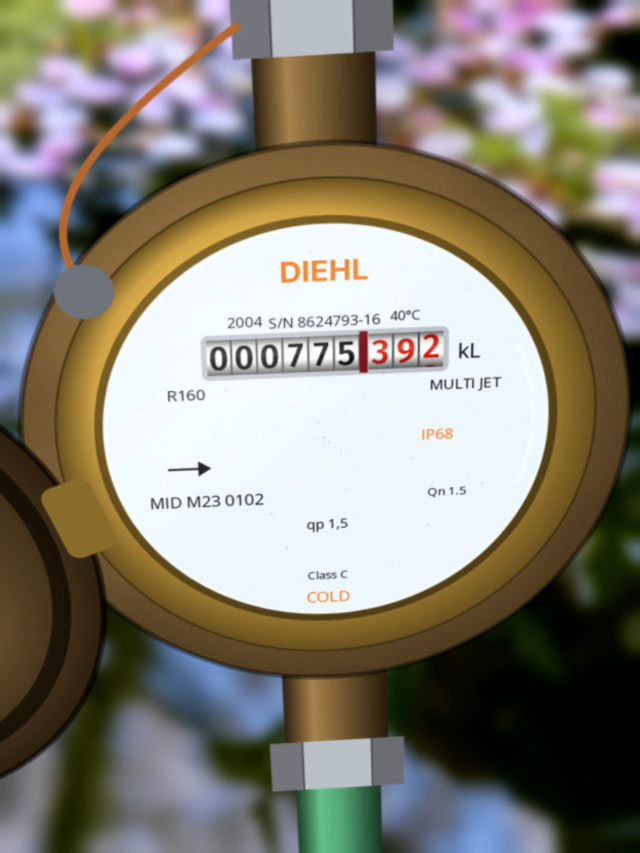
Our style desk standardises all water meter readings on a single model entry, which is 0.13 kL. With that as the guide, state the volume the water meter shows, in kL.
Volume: 775.392 kL
